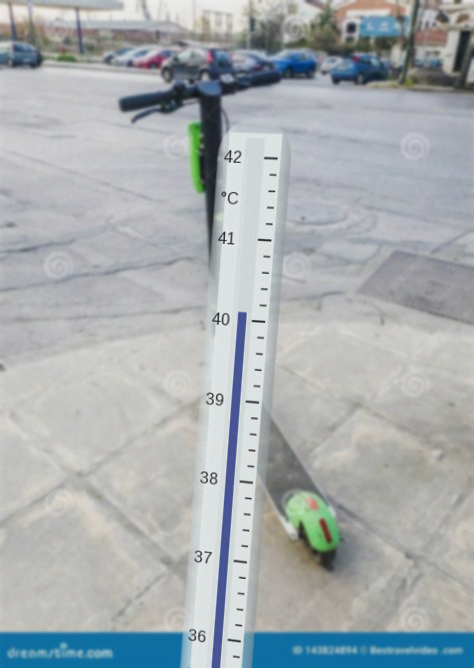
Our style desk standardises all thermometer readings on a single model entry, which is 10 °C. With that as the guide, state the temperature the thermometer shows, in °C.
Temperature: 40.1 °C
